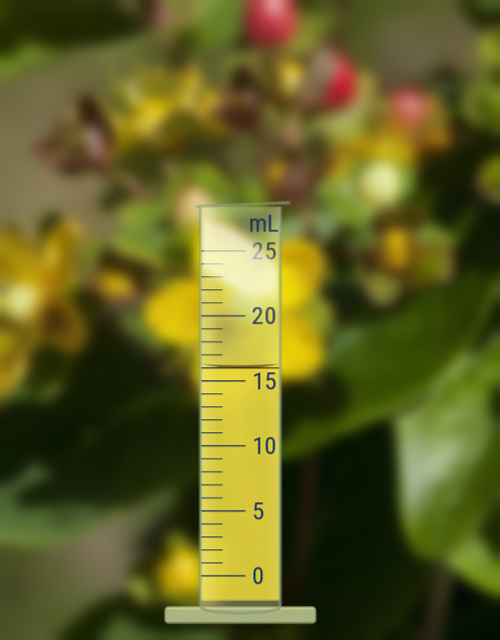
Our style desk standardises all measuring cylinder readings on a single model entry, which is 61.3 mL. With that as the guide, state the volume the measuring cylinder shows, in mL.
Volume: 16 mL
